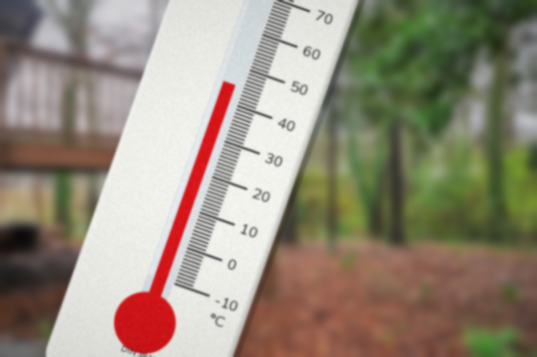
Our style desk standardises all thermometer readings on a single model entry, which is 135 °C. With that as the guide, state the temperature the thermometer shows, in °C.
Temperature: 45 °C
